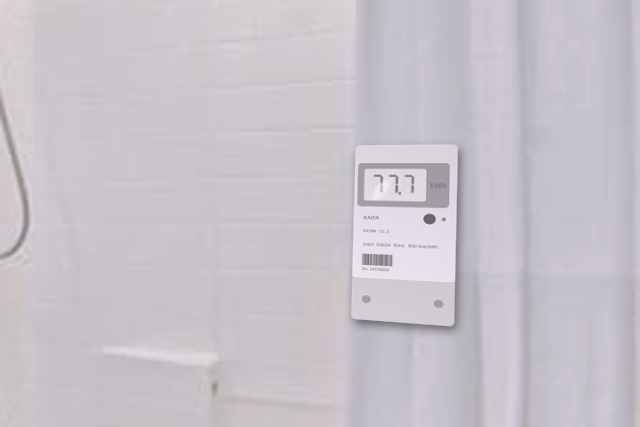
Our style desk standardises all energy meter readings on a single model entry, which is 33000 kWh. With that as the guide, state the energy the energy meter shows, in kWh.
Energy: 77.7 kWh
